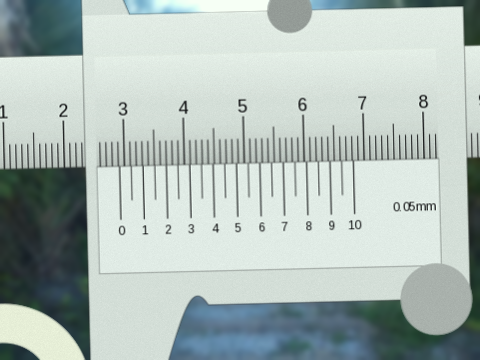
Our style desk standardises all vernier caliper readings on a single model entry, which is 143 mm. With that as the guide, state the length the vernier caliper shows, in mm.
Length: 29.2 mm
